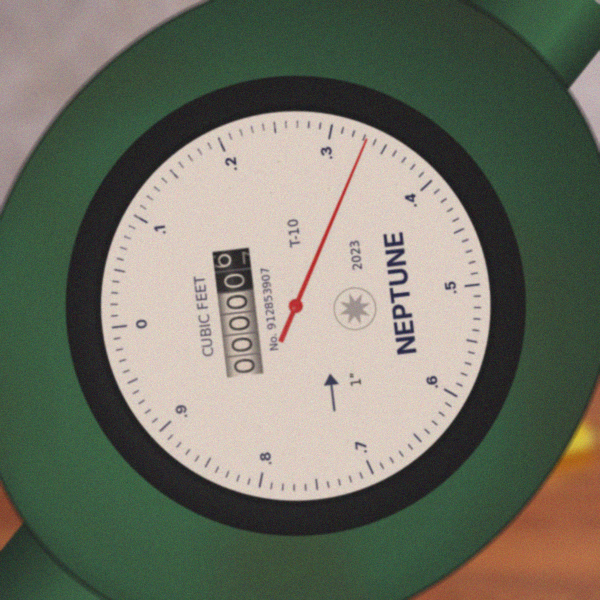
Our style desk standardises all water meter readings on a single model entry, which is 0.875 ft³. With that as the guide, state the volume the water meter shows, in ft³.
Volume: 6.33 ft³
